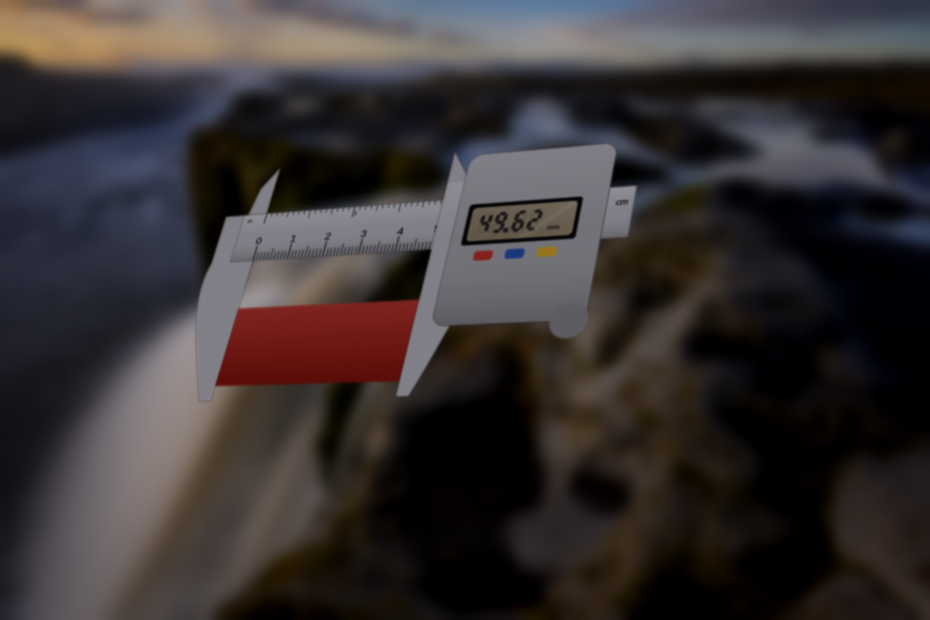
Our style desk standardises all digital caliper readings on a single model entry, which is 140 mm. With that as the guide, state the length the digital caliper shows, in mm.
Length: 49.62 mm
